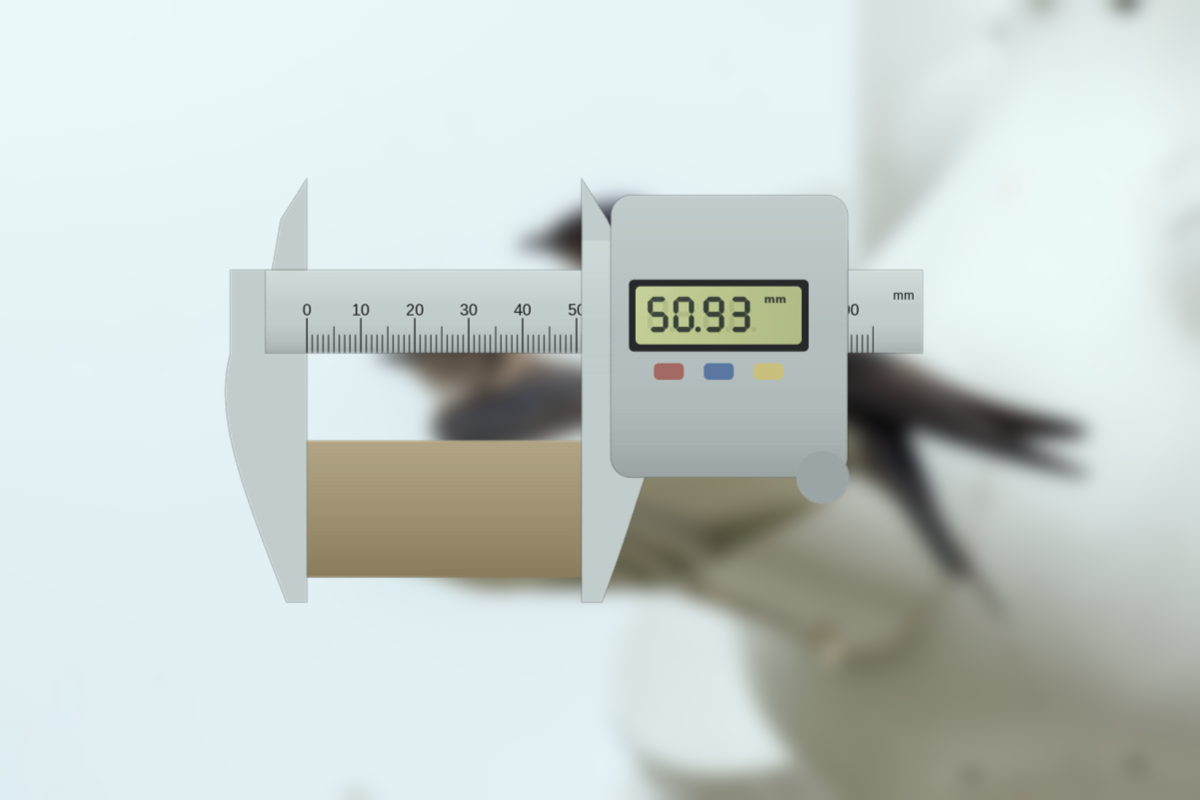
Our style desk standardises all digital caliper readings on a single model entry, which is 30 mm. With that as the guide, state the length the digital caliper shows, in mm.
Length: 50.93 mm
